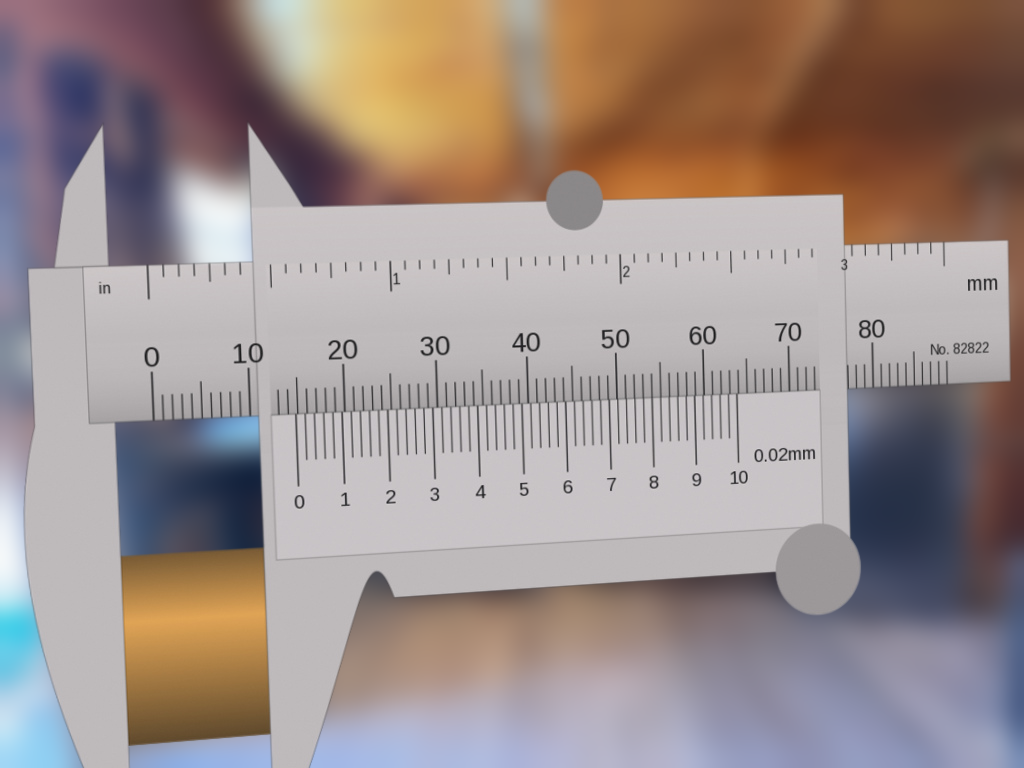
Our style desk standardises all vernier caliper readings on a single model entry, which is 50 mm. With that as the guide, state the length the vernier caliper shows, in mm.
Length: 14.8 mm
